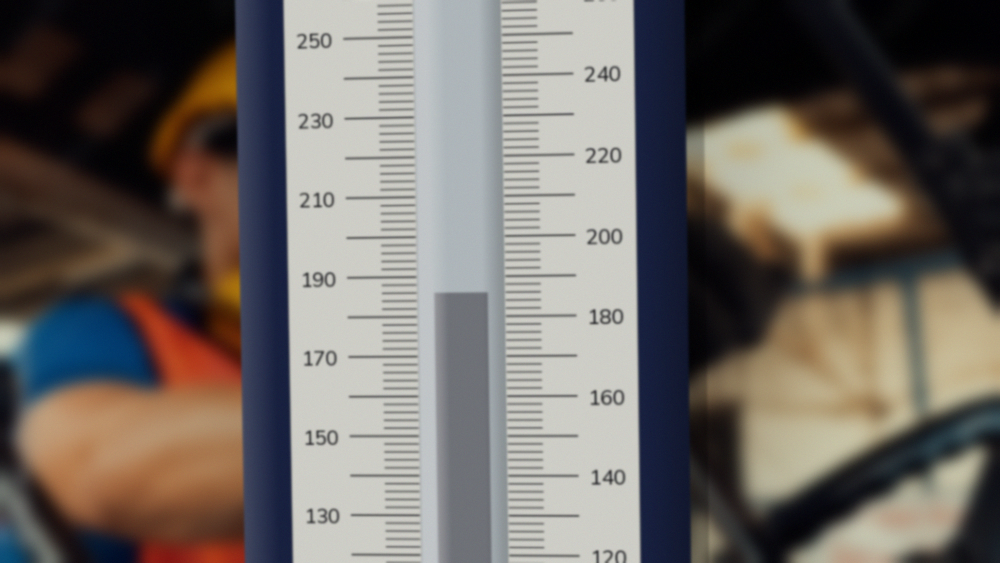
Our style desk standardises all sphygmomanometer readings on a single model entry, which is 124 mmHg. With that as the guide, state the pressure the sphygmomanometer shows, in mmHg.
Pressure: 186 mmHg
